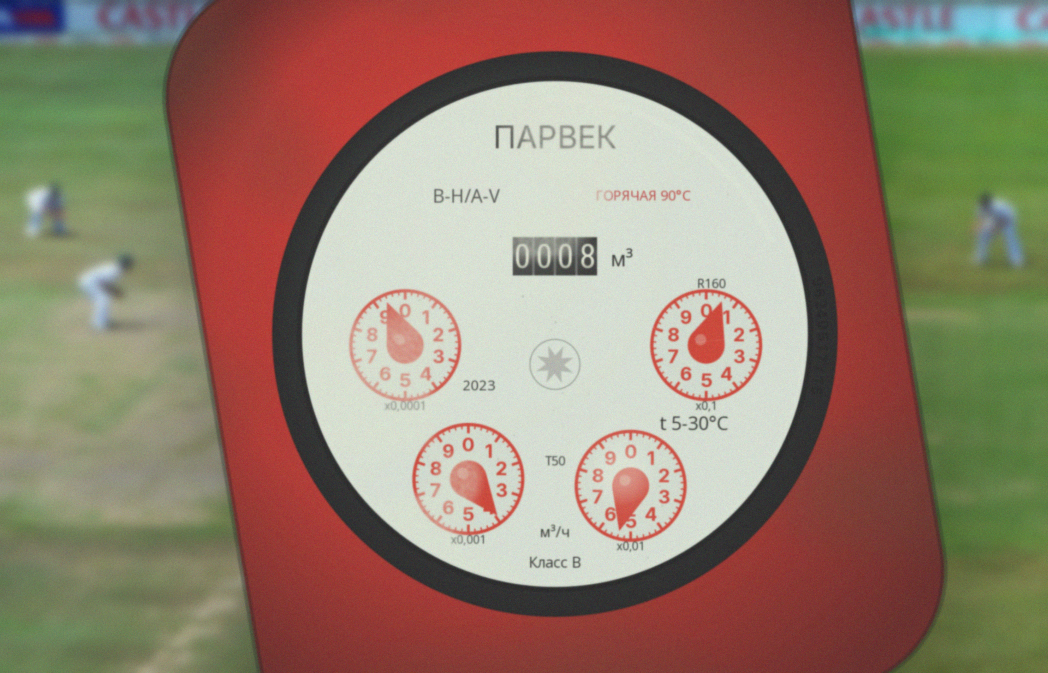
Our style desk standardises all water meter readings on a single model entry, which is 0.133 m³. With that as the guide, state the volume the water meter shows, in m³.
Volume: 8.0539 m³
